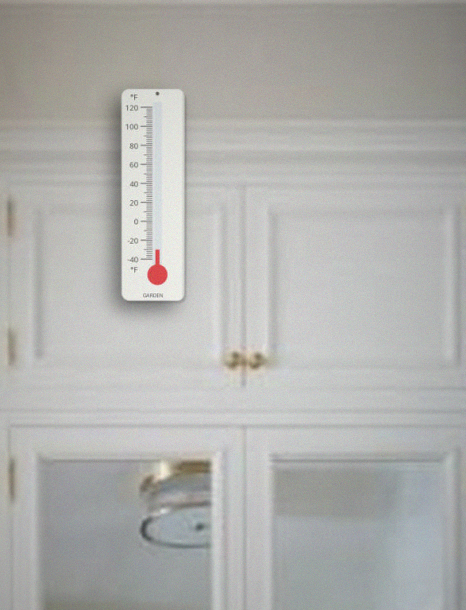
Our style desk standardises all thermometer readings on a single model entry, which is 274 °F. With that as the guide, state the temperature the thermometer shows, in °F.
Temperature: -30 °F
